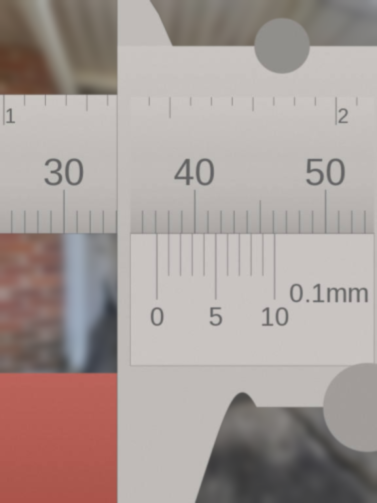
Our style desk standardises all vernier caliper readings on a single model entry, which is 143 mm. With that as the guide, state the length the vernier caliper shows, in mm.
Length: 37.1 mm
